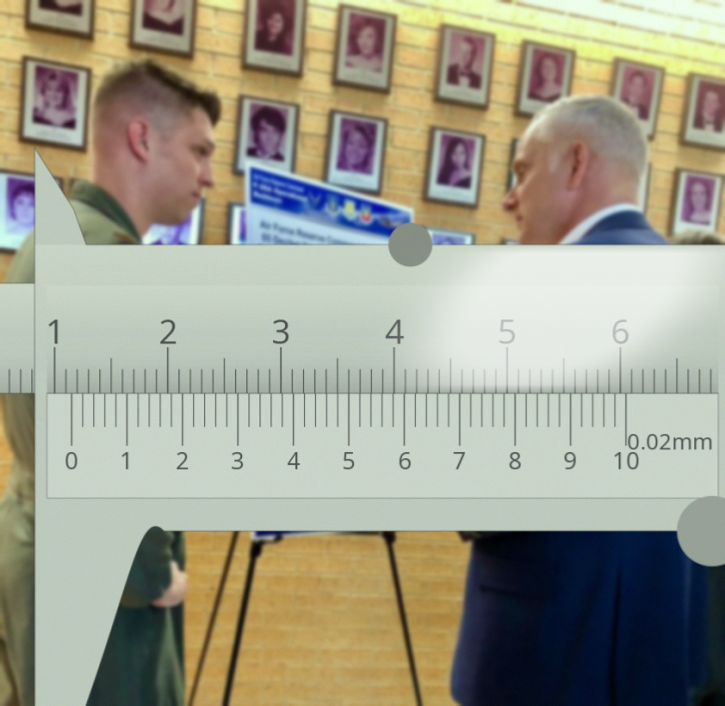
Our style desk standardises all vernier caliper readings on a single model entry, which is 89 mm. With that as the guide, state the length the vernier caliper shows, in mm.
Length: 11.5 mm
